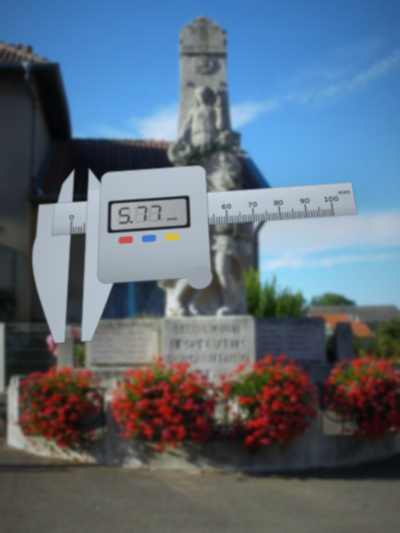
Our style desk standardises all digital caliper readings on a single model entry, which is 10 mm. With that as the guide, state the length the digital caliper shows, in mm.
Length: 5.77 mm
